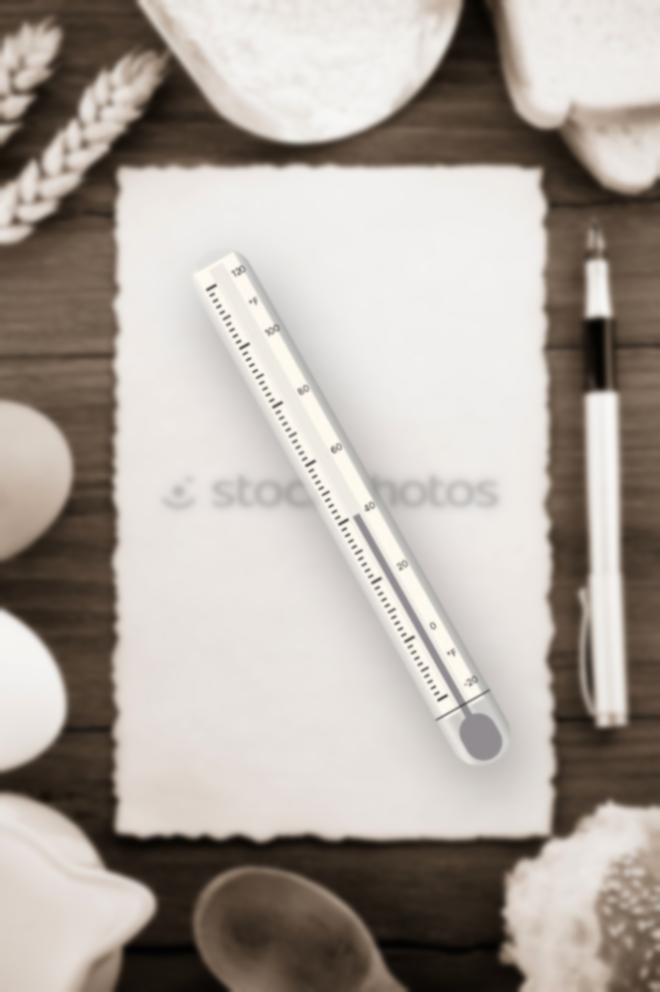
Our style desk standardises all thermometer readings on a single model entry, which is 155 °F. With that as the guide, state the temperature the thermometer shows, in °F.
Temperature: 40 °F
